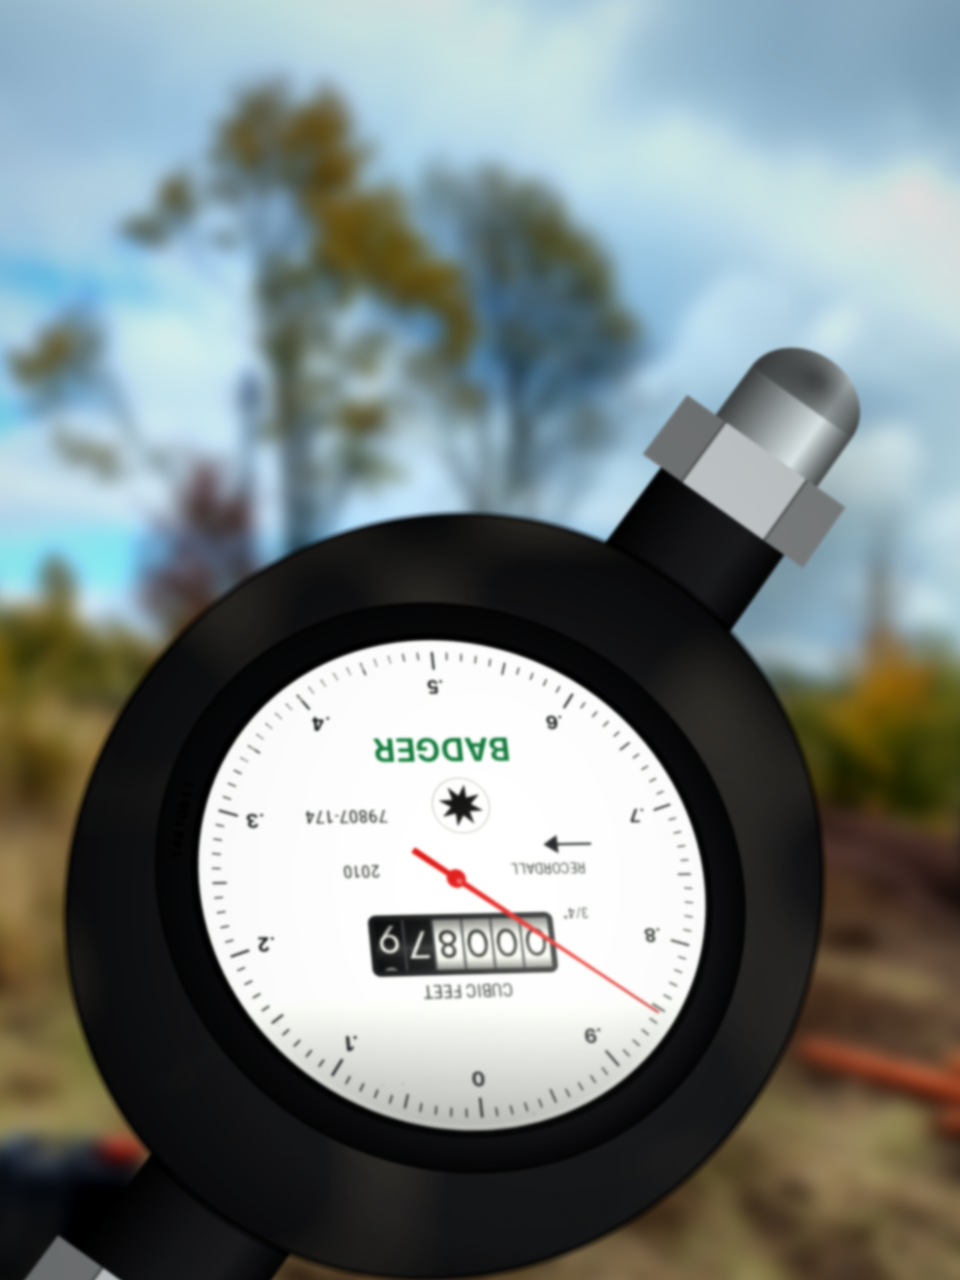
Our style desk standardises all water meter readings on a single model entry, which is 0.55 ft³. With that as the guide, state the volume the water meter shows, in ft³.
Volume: 878.85 ft³
